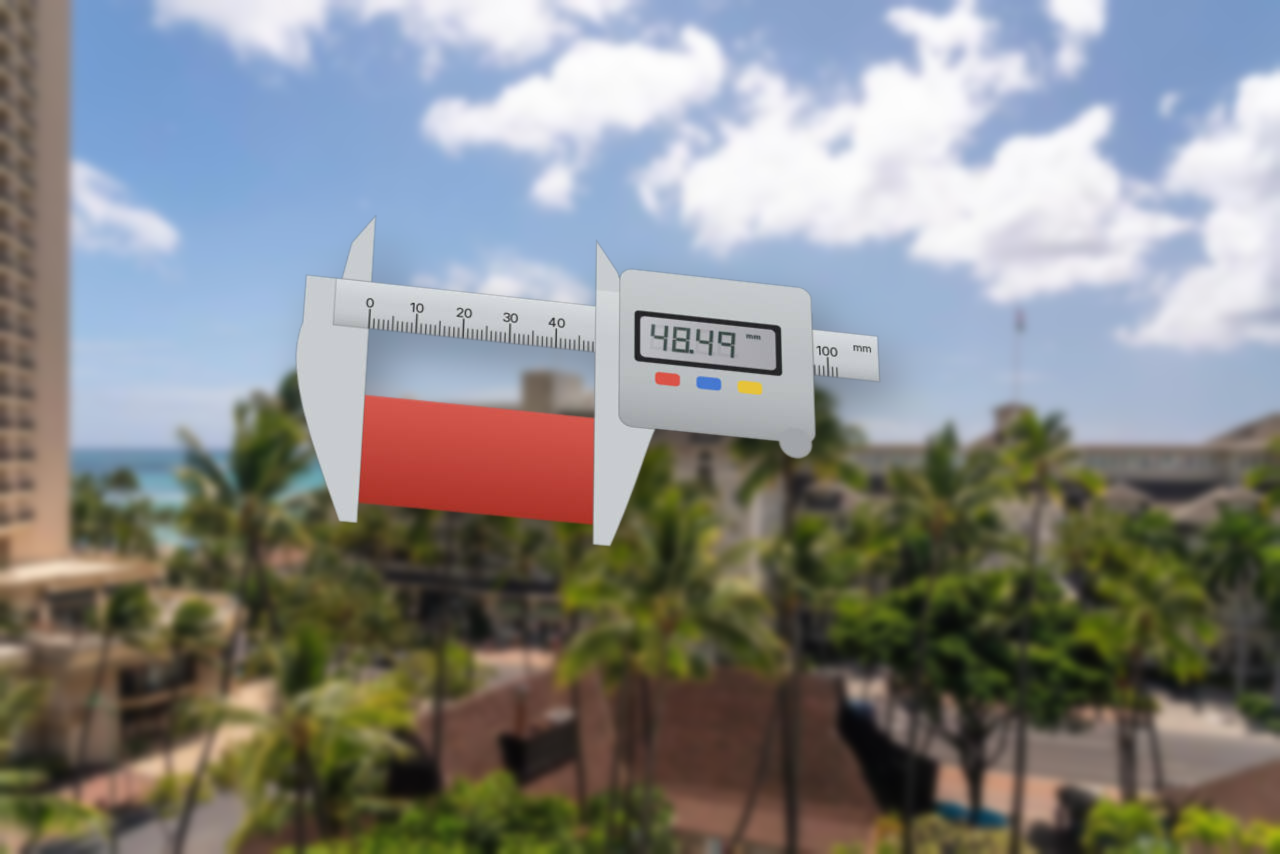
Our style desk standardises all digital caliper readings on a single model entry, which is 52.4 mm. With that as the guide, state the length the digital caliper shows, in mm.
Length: 48.49 mm
